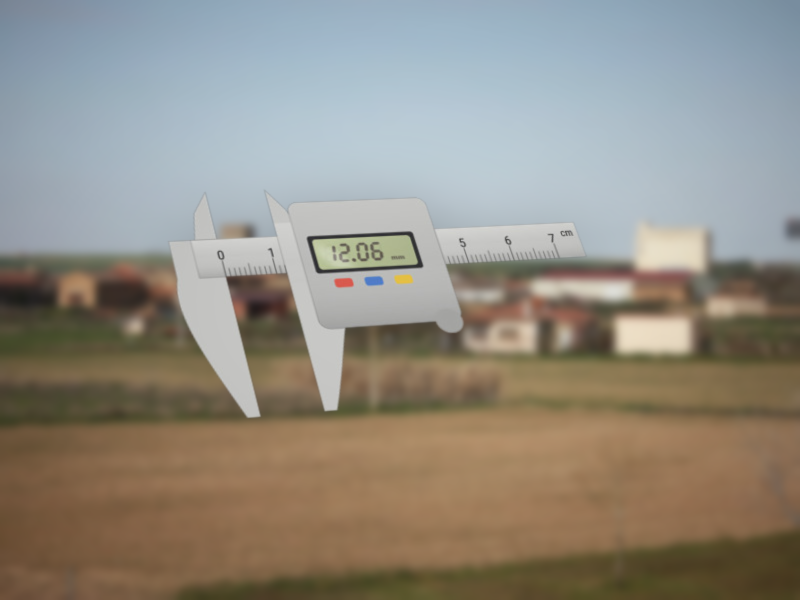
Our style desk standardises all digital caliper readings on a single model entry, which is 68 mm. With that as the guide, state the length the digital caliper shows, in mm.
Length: 12.06 mm
